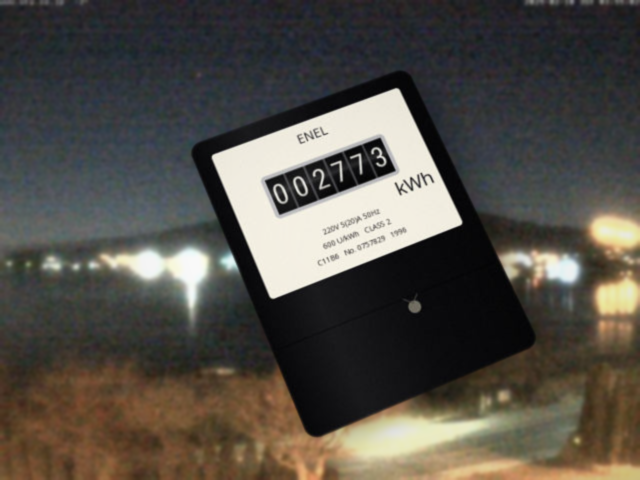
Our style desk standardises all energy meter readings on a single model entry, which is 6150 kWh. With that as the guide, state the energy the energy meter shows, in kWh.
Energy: 2773 kWh
